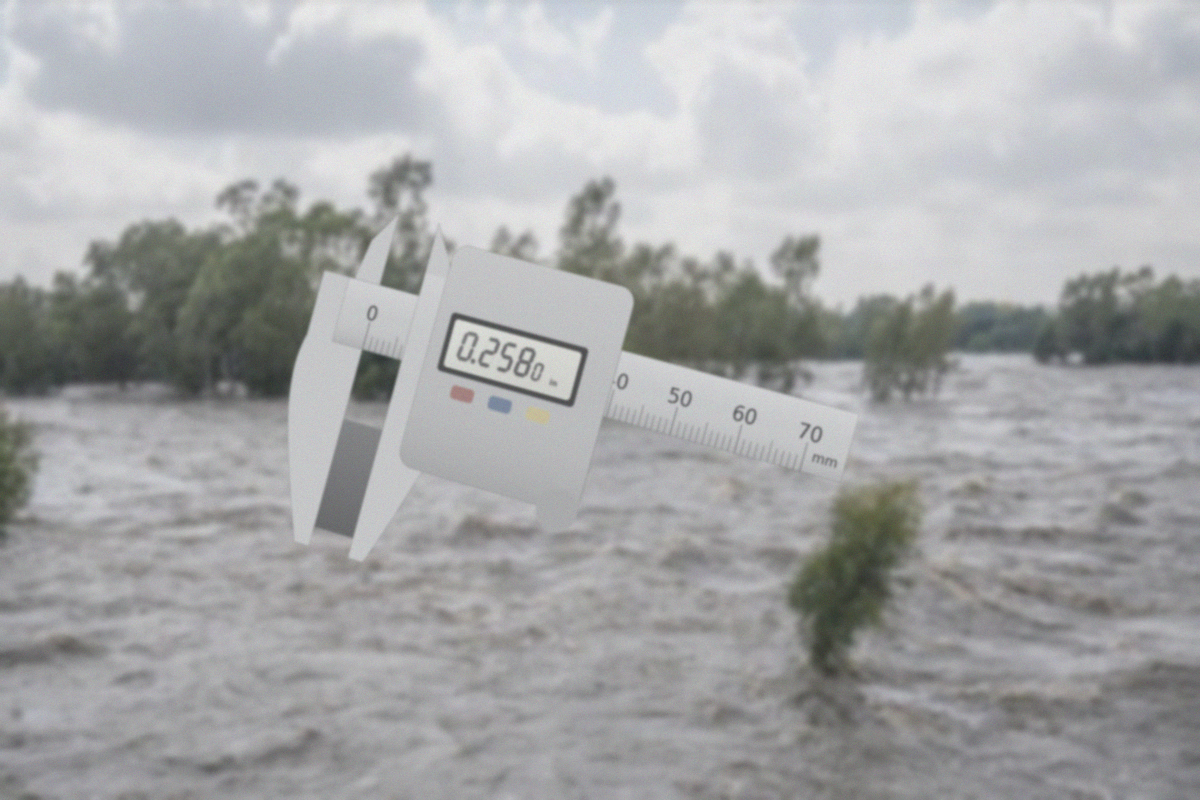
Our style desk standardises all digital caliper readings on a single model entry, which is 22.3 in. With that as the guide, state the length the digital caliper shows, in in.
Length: 0.2580 in
